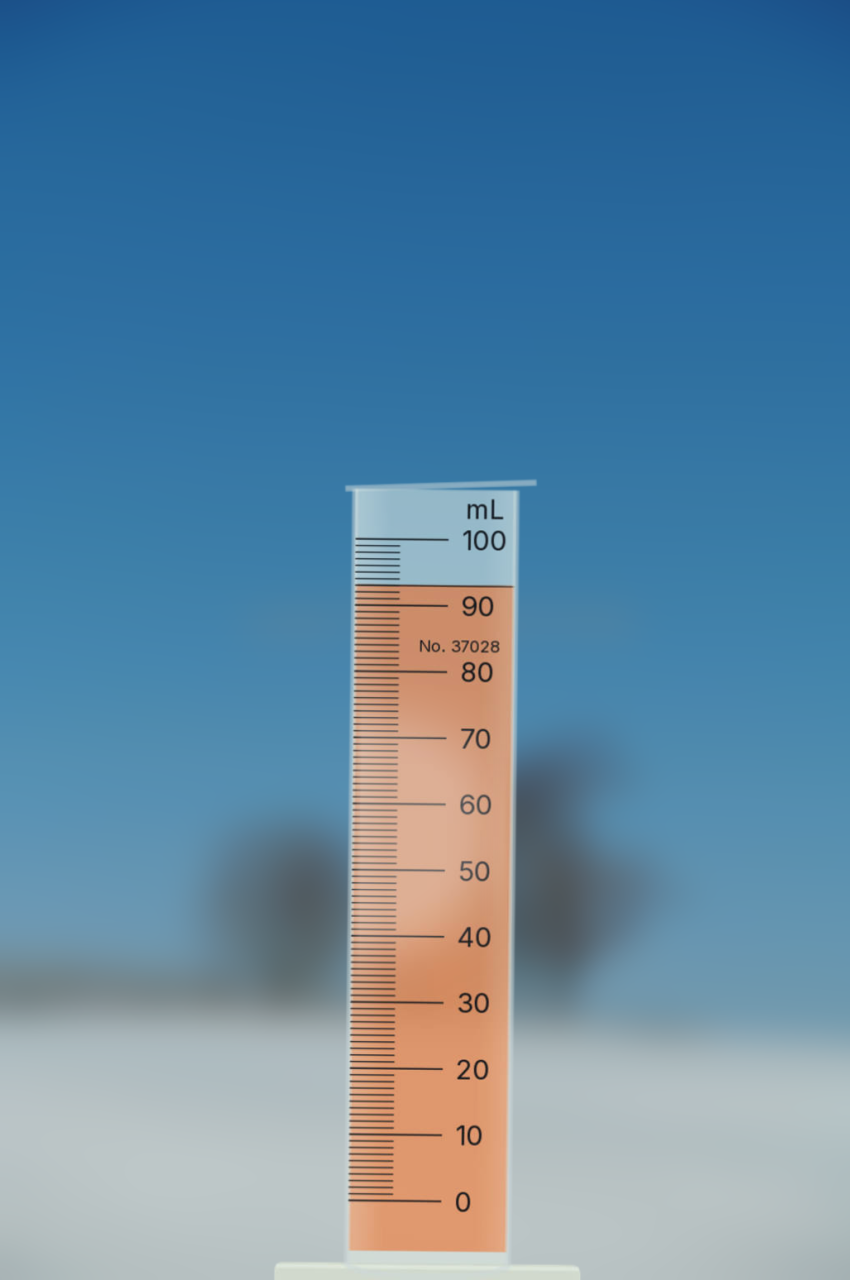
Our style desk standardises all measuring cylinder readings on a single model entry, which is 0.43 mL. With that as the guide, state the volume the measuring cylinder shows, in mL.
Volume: 93 mL
